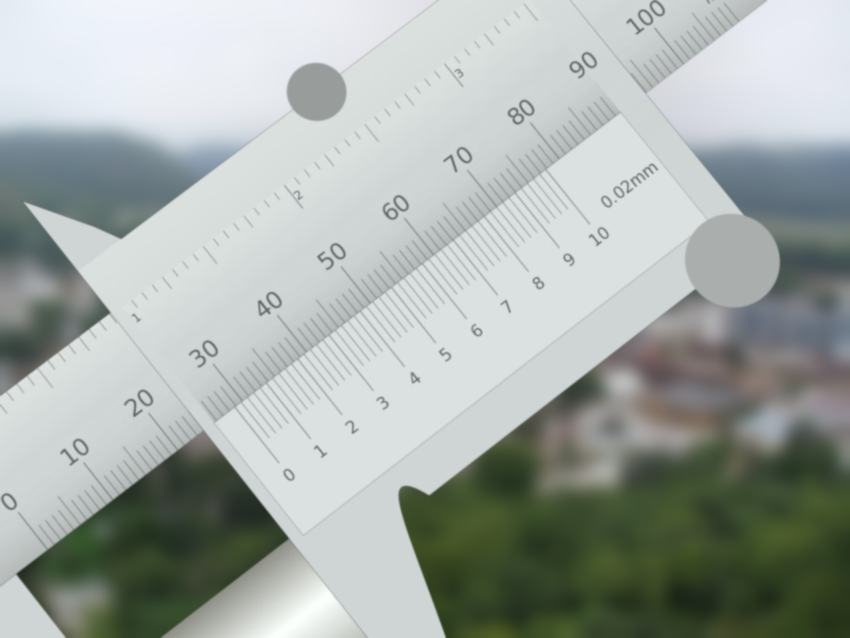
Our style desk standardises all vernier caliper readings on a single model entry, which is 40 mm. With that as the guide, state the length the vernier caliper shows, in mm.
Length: 28.8 mm
